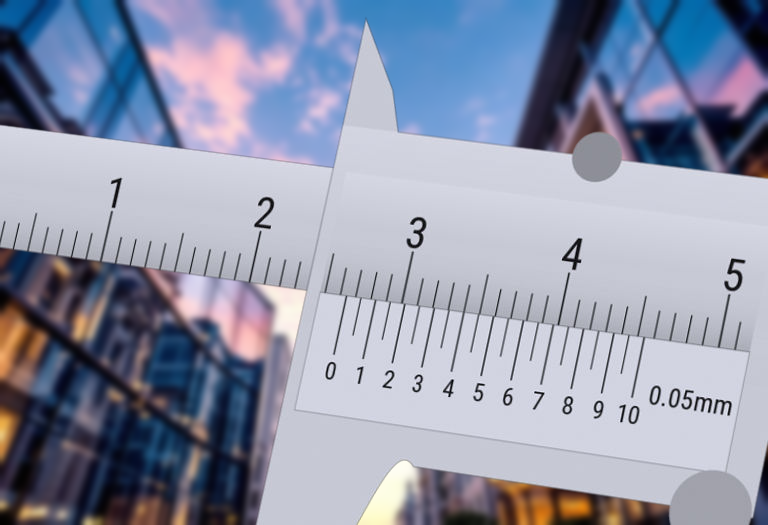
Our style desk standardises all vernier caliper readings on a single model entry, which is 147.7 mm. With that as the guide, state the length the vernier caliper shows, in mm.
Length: 26.4 mm
